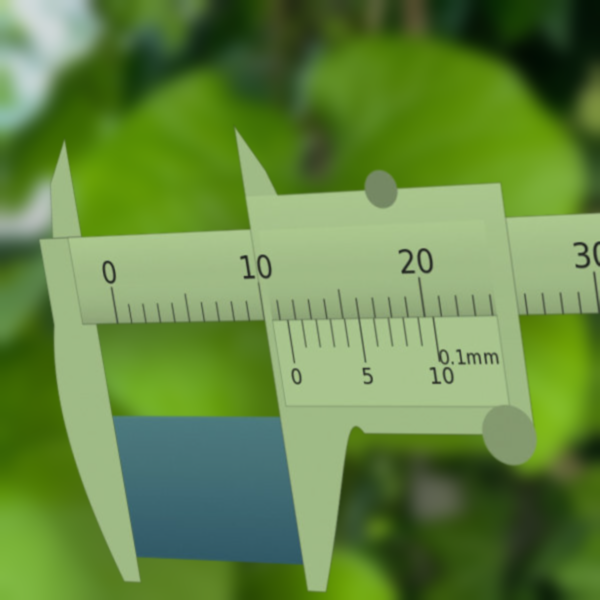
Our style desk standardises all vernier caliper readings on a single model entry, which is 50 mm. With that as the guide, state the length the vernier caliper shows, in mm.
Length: 11.5 mm
